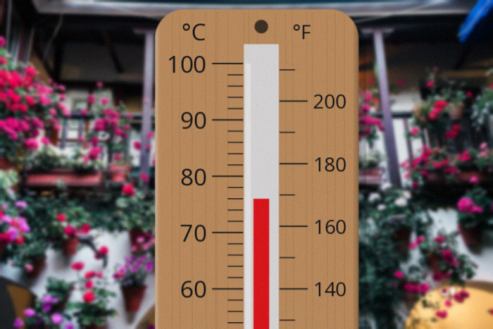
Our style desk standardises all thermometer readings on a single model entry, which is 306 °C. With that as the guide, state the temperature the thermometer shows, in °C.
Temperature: 76 °C
